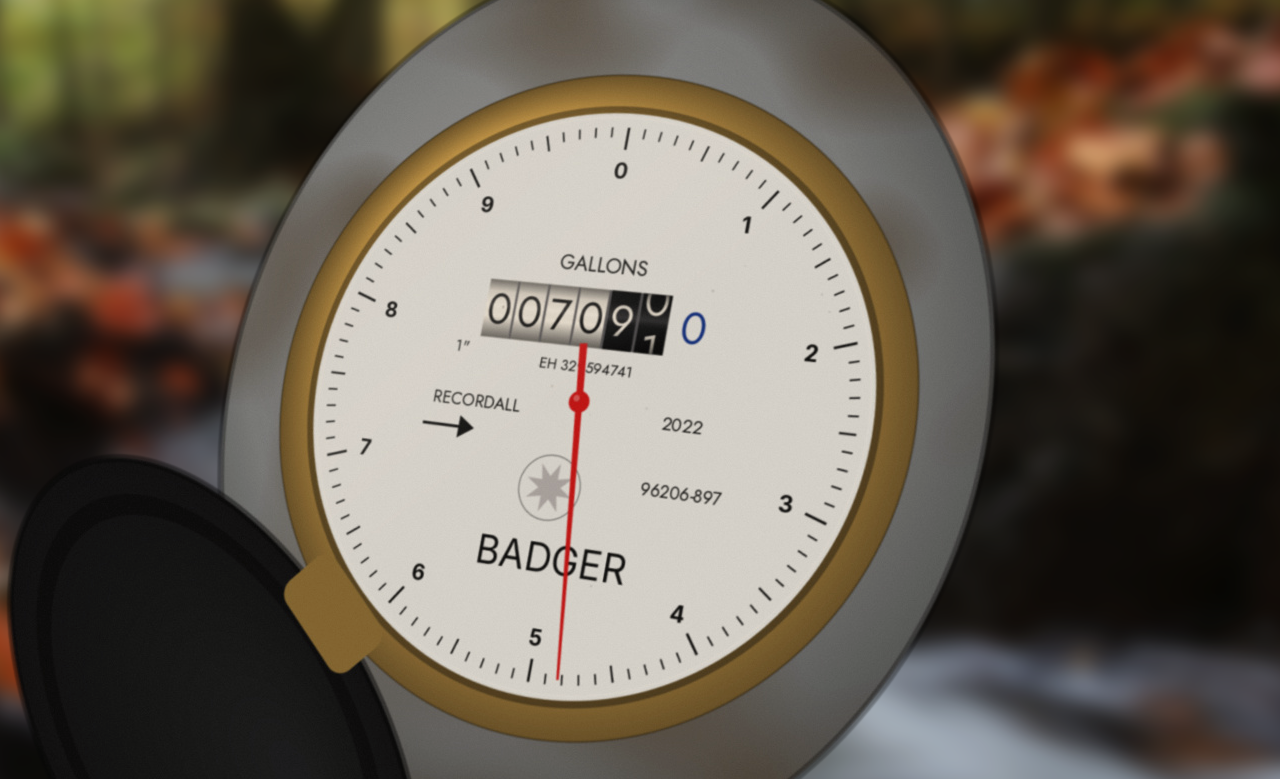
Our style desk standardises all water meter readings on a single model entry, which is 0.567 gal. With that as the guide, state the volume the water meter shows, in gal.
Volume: 70904.8 gal
